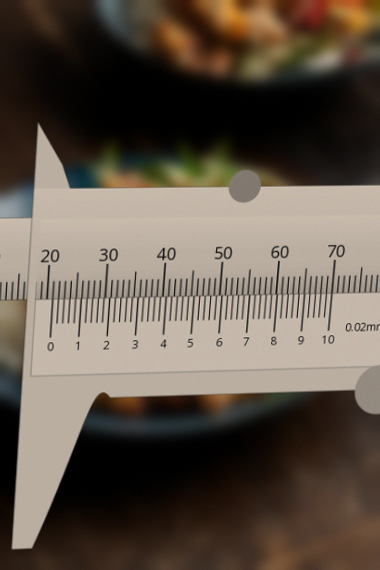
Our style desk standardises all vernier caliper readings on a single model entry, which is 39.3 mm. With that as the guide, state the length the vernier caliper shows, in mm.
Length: 21.0 mm
